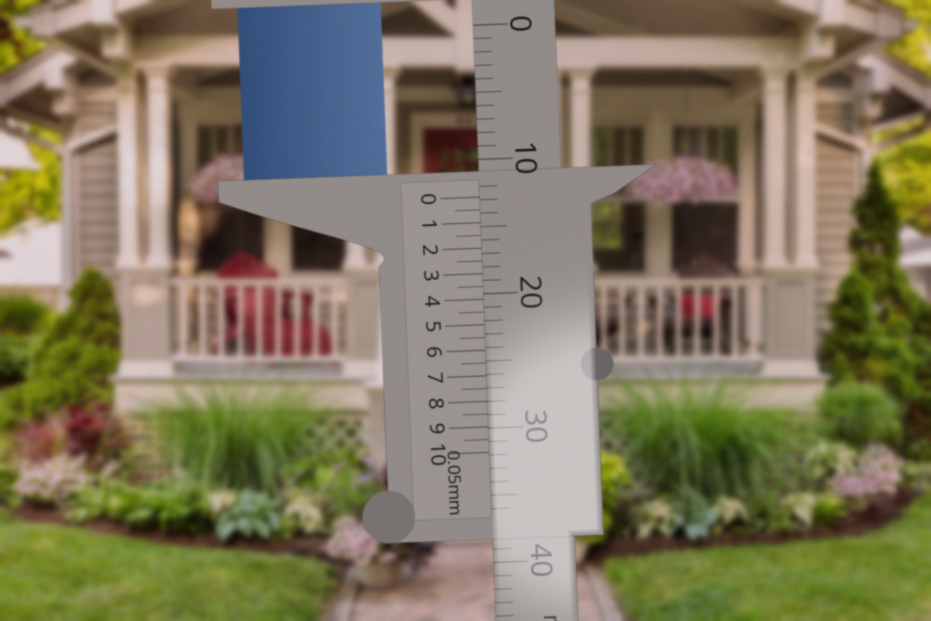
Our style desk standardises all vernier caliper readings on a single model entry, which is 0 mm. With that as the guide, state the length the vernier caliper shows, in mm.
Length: 12.8 mm
